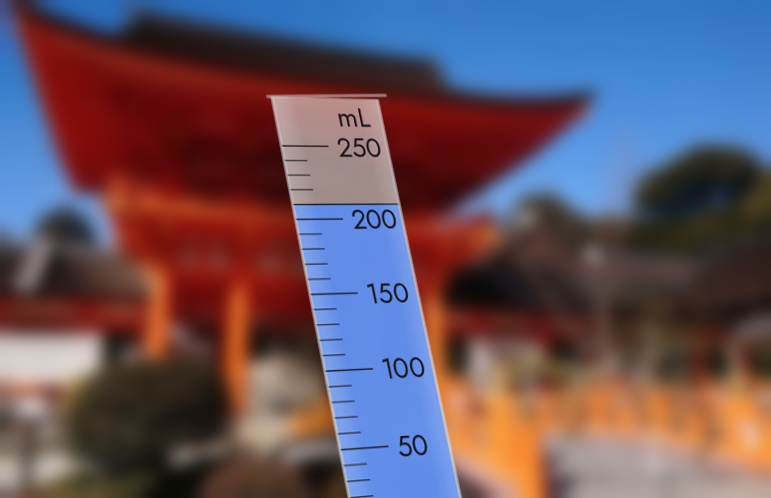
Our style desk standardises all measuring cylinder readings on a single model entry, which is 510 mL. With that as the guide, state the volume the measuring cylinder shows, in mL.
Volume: 210 mL
